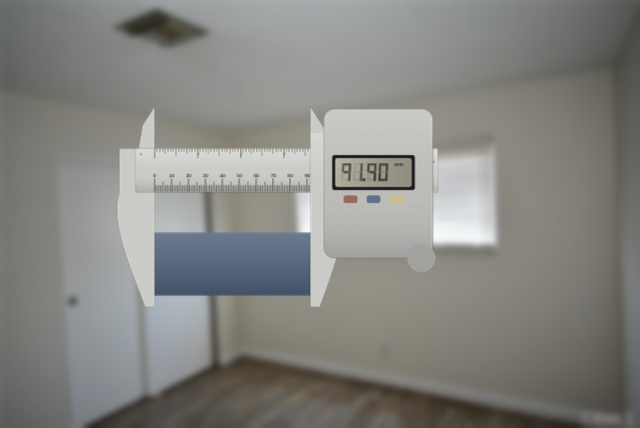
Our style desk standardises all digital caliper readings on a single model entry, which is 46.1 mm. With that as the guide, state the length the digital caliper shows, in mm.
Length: 91.90 mm
